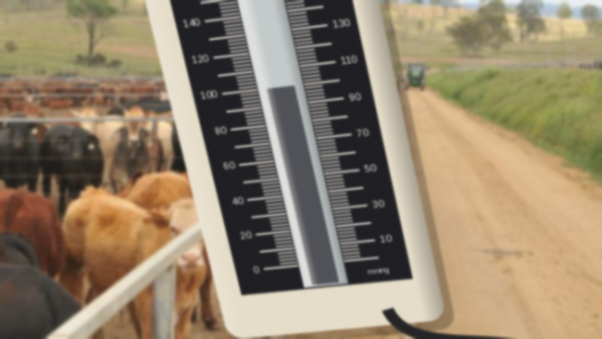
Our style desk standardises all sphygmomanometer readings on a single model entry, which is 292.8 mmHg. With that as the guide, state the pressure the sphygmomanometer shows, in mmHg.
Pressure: 100 mmHg
